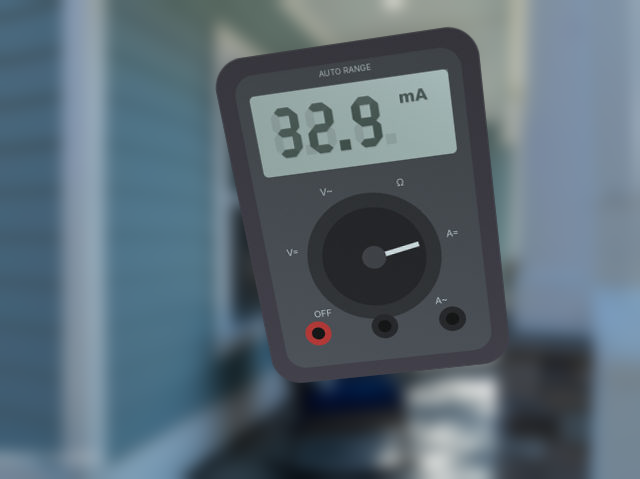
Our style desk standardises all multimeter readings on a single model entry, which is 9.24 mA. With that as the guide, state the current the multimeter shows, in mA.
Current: 32.9 mA
